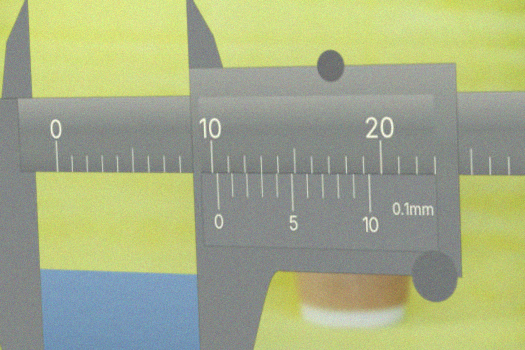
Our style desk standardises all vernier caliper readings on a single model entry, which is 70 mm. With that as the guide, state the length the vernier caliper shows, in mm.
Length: 10.3 mm
